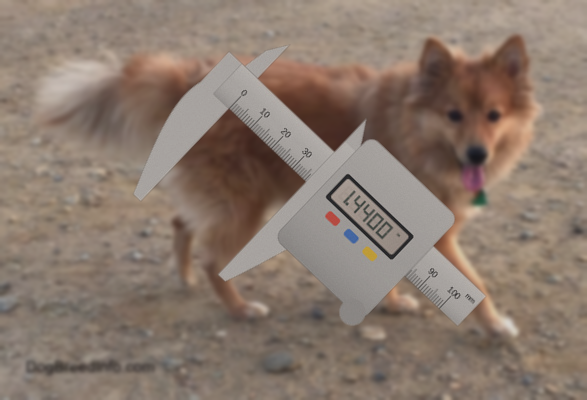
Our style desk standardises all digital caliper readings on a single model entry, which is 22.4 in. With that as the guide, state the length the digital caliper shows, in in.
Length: 1.4400 in
